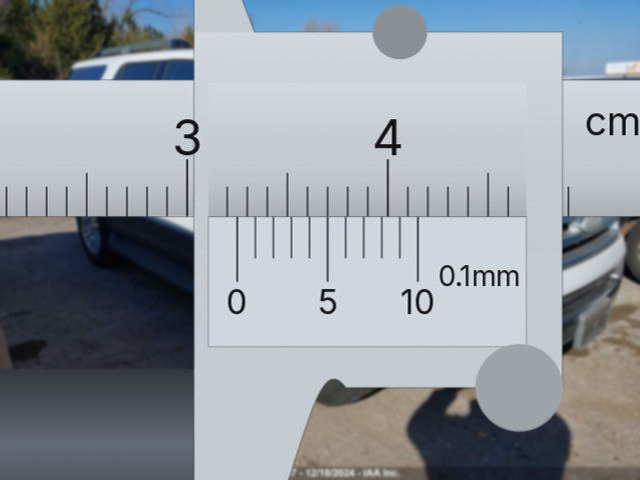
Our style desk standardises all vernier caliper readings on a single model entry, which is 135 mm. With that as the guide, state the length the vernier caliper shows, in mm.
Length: 32.5 mm
